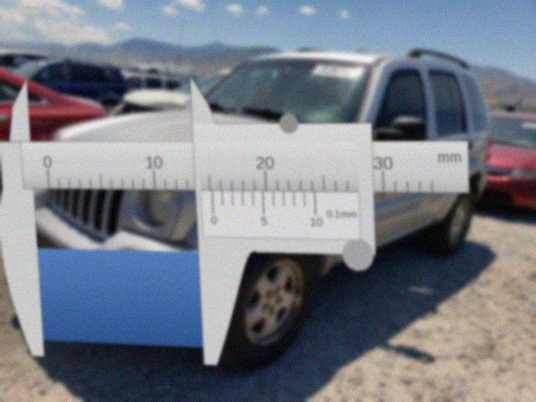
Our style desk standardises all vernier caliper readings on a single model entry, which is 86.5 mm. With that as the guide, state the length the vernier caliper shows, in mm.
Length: 15.2 mm
